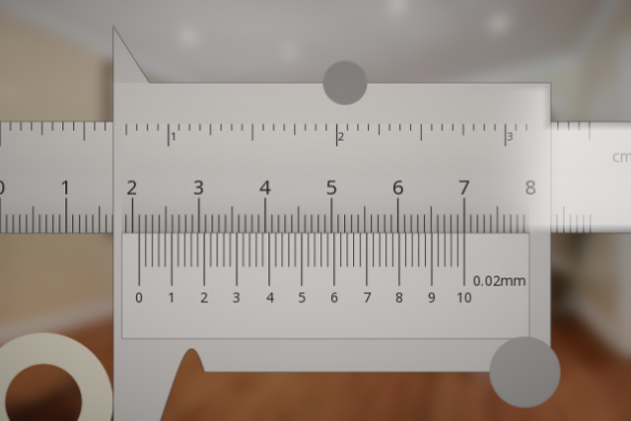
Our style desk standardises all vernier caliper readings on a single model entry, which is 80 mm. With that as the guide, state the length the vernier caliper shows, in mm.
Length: 21.0 mm
